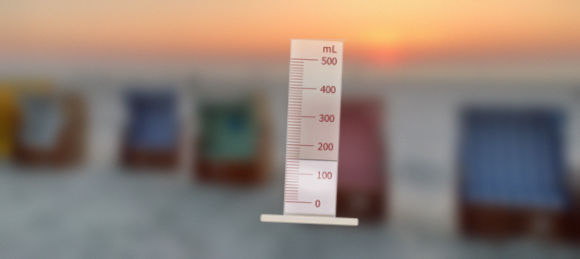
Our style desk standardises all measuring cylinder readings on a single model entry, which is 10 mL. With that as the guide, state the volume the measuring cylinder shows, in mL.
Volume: 150 mL
